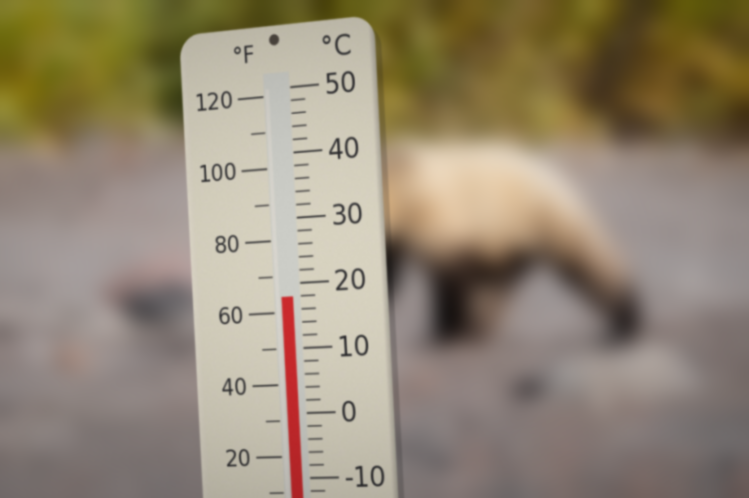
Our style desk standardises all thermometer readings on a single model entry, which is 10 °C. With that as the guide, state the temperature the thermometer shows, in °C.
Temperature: 18 °C
